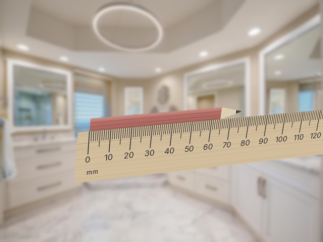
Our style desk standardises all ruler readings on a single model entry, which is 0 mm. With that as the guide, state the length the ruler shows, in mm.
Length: 75 mm
